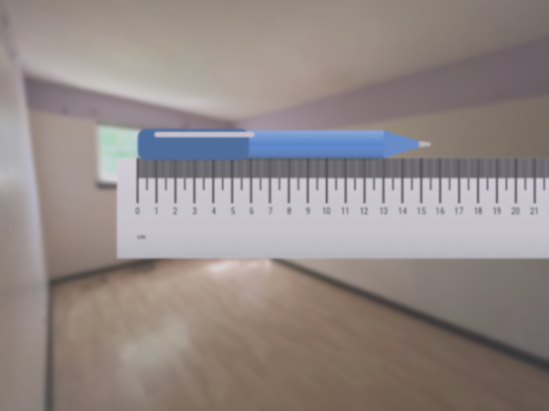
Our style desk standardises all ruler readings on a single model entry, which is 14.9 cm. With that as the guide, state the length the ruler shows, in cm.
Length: 15.5 cm
